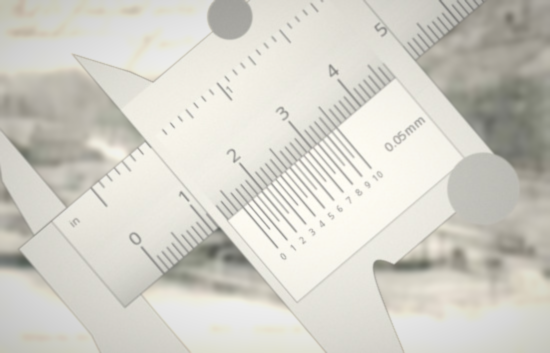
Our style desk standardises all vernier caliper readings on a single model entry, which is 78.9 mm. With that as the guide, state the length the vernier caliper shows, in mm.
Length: 16.0 mm
